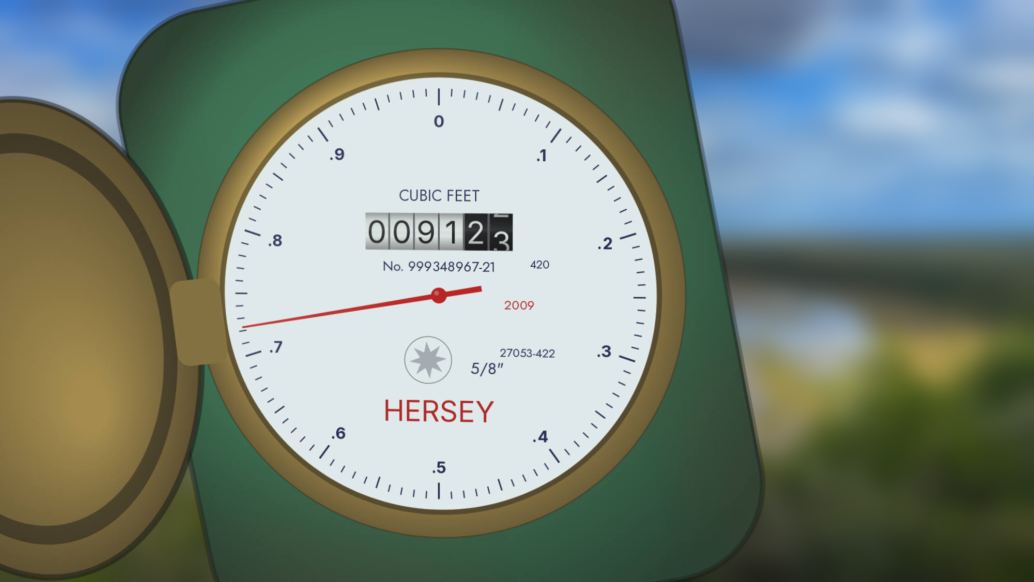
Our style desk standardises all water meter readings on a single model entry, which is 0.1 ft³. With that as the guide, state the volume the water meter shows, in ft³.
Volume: 9122.72 ft³
